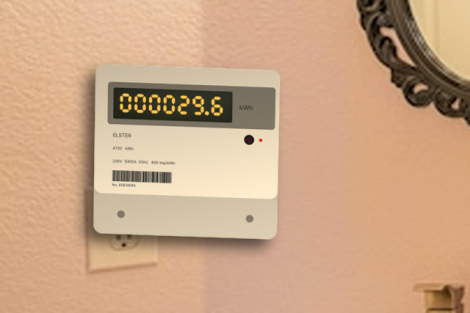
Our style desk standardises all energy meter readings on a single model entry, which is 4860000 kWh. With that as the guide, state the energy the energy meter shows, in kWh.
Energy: 29.6 kWh
